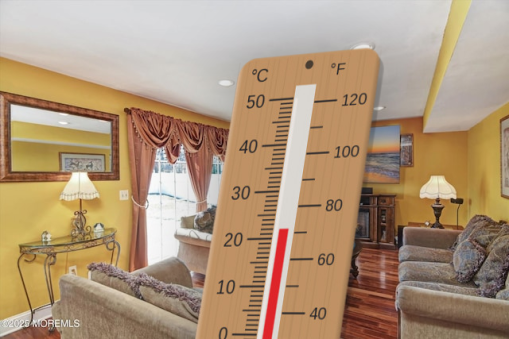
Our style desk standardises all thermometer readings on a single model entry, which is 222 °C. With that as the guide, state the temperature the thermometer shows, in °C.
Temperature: 22 °C
